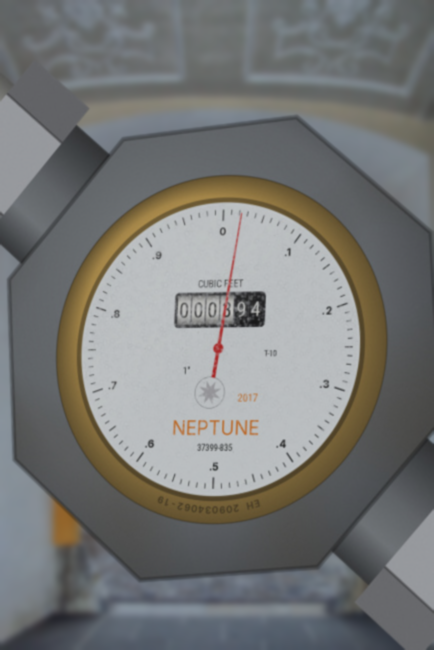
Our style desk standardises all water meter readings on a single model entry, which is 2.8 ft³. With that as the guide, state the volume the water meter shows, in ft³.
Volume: 394.02 ft³
